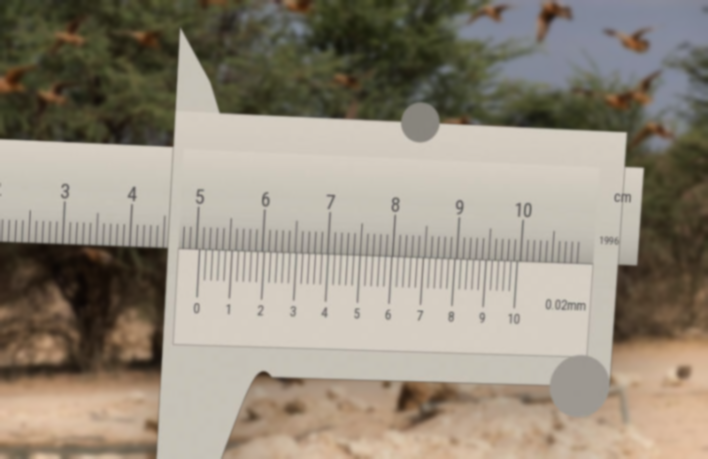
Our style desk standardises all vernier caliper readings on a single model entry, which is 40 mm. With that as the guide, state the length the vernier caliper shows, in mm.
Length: 50.5 mm
